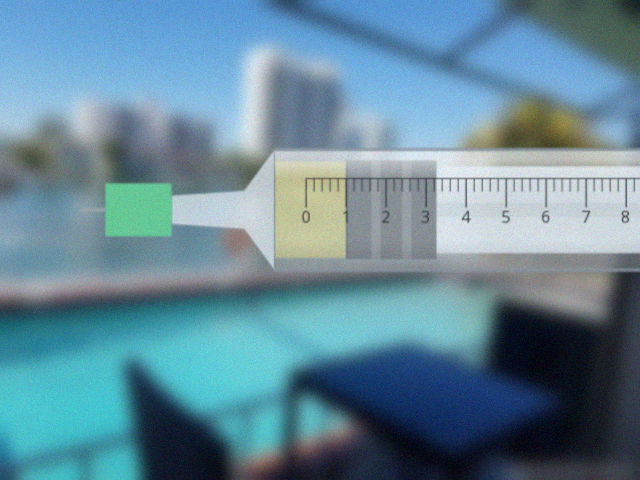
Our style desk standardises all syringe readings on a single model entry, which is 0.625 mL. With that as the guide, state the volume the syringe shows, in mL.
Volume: 1 mL
